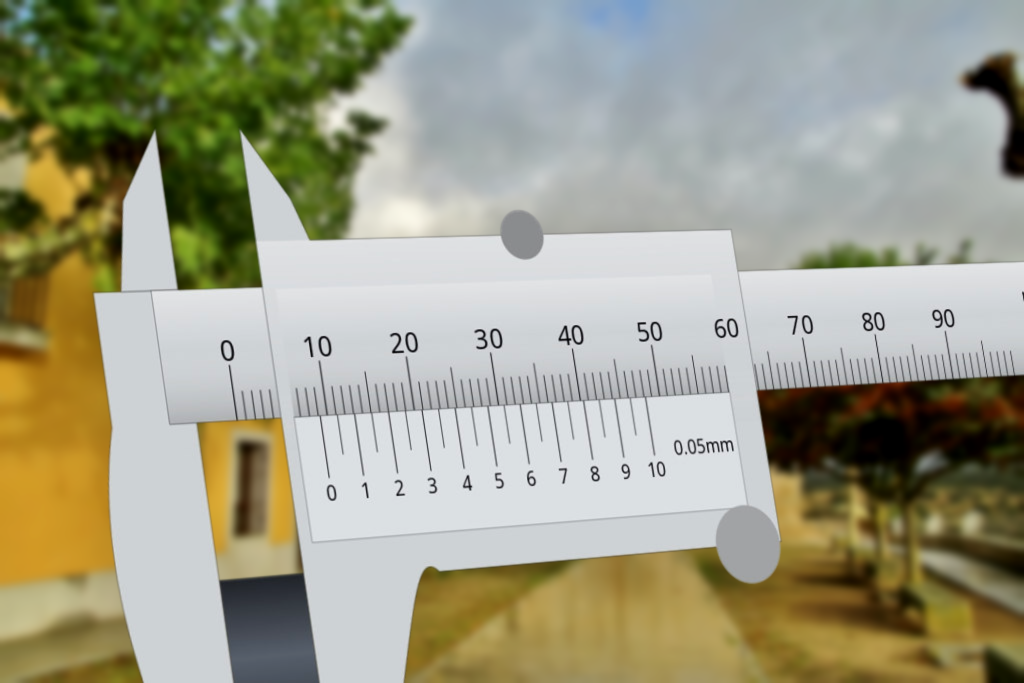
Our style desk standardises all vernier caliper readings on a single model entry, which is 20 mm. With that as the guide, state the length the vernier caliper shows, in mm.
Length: 9.2 mm
